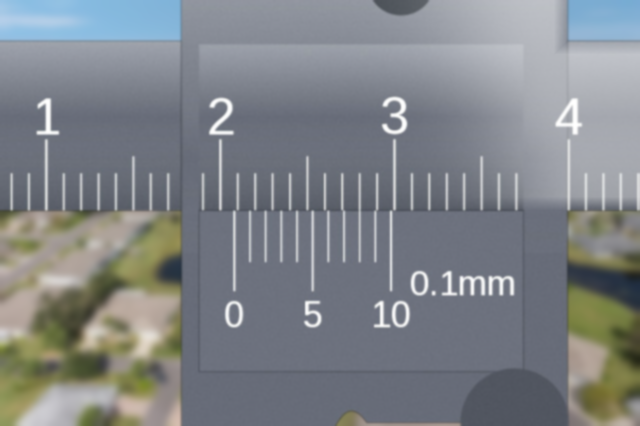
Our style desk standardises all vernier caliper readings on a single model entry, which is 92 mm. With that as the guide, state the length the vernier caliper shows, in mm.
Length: 20.8 mm
